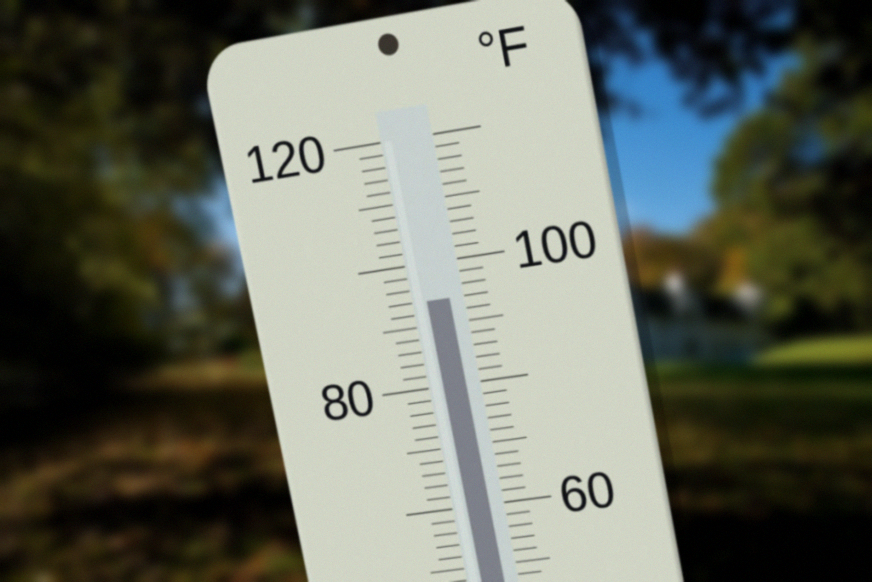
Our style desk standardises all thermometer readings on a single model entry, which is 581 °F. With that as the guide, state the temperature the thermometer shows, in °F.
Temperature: 94 °F
